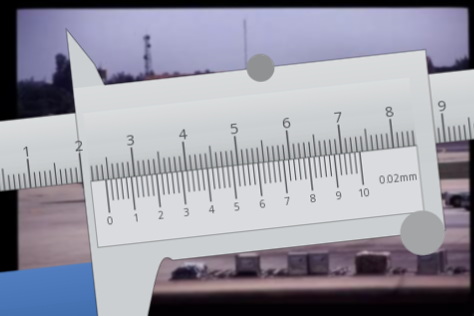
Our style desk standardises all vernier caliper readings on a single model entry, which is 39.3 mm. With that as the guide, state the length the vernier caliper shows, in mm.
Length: 24.5 mm
